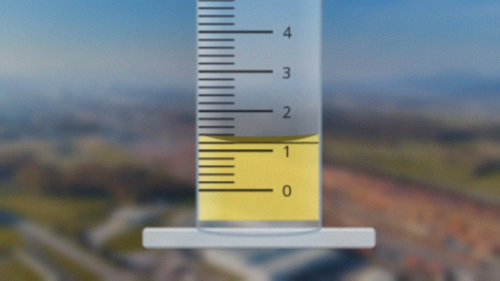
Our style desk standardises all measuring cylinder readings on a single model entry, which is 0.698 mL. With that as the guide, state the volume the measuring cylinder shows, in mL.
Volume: 1.2 mL
